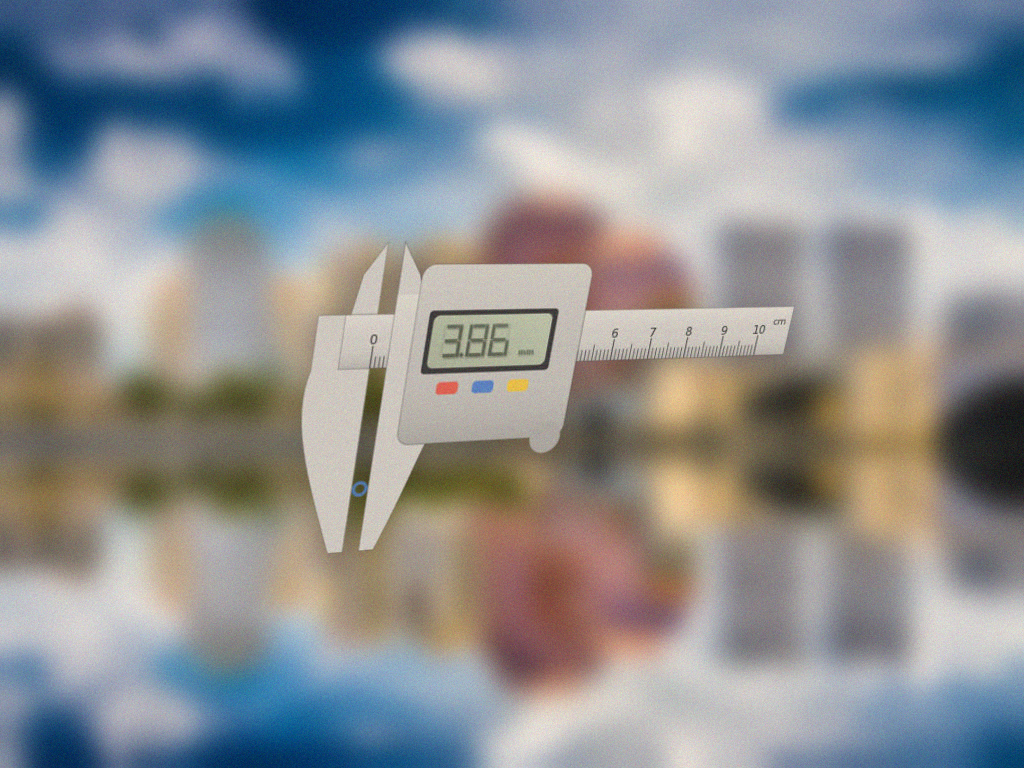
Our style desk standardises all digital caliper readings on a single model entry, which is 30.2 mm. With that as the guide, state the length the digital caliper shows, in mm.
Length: 3.86 mm
